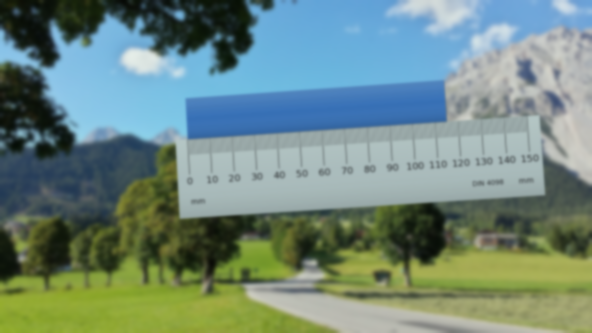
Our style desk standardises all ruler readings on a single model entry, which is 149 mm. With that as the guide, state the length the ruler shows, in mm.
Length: 115 mm
